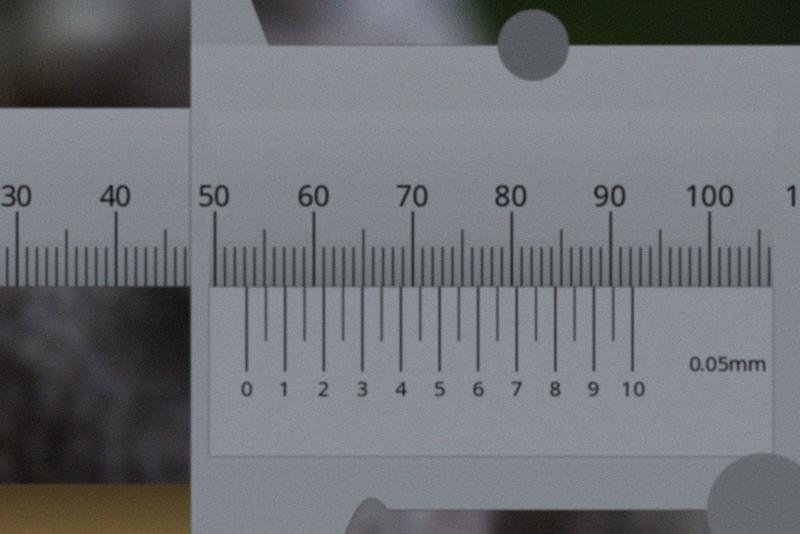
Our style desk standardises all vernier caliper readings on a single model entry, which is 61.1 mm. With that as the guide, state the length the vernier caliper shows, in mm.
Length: 53.2 mm
